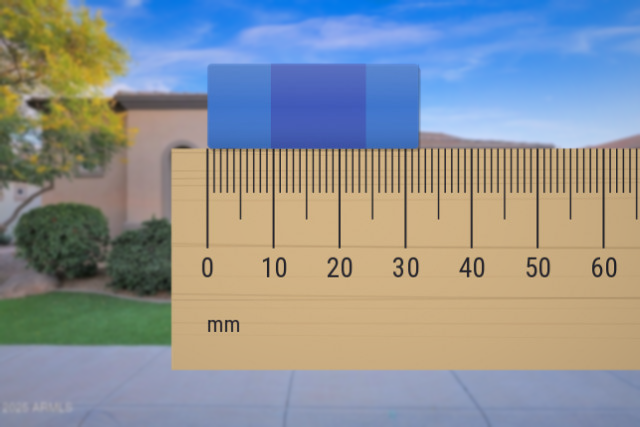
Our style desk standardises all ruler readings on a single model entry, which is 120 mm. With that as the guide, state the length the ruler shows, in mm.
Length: 32 mm
